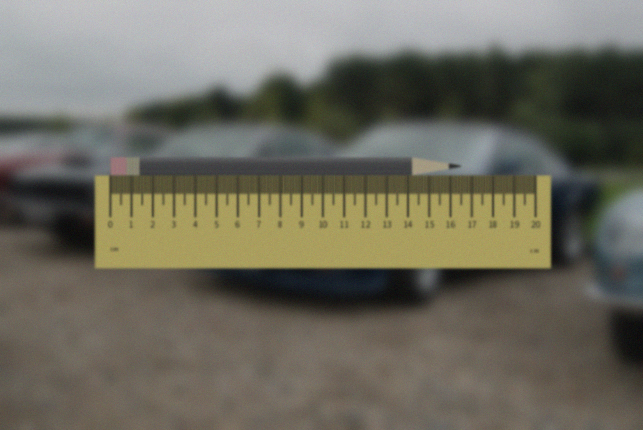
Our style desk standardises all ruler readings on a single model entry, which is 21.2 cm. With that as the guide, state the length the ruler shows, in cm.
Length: 16.5 cm
